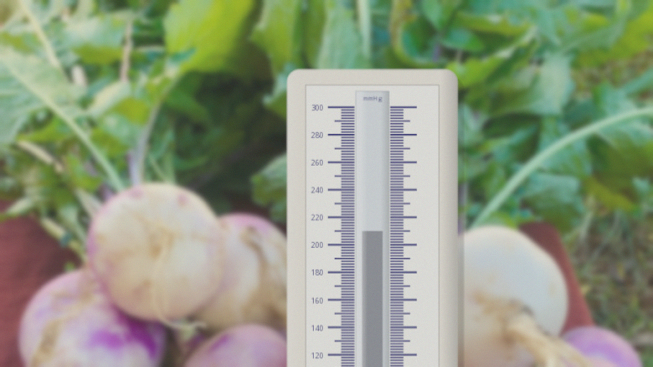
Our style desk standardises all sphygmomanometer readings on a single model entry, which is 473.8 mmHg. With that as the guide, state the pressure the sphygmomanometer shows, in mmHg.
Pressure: 210 mmHg
